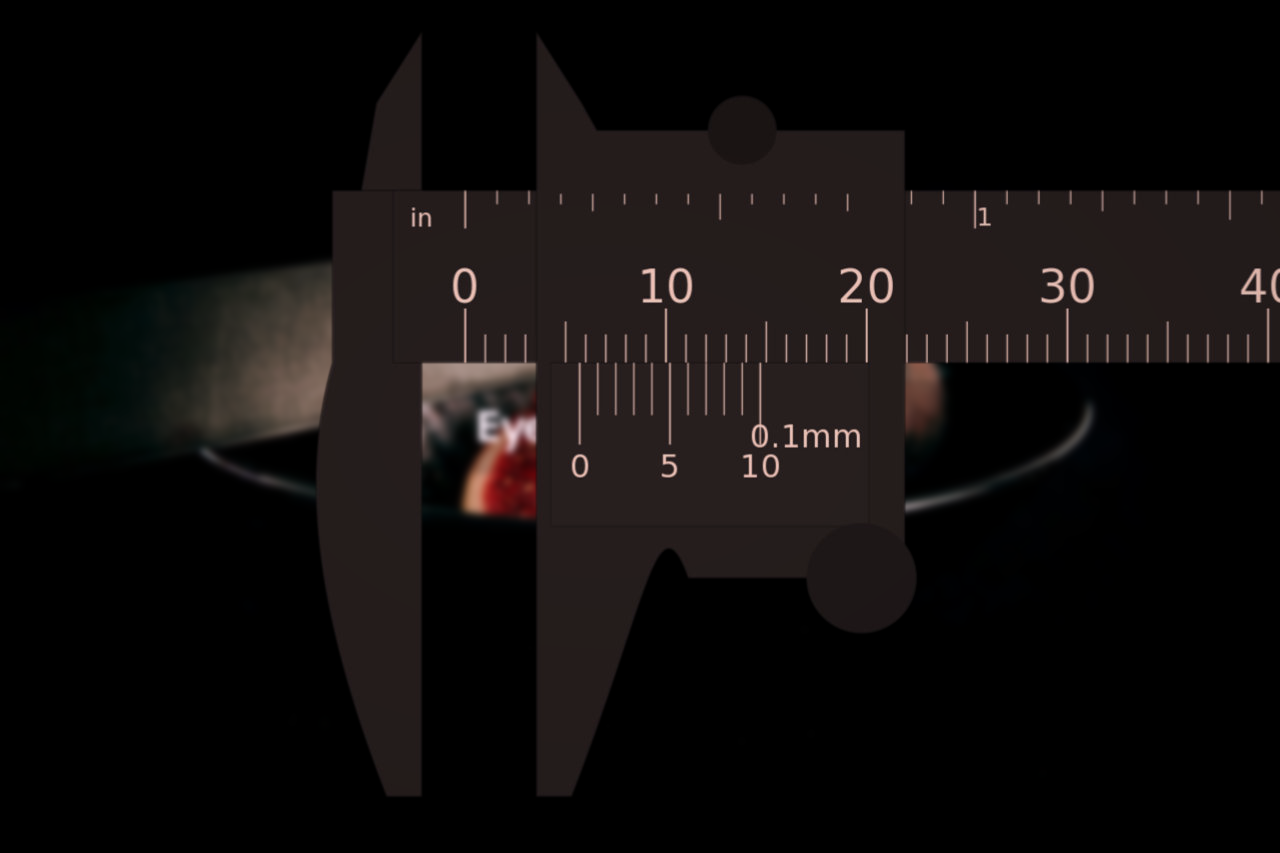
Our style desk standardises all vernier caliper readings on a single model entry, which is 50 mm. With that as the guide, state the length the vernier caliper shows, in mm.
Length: 5.7 mm
